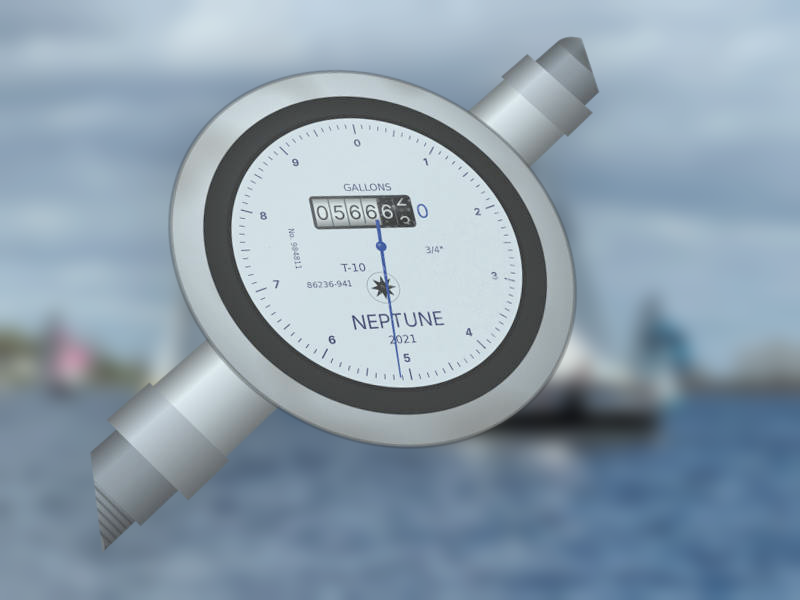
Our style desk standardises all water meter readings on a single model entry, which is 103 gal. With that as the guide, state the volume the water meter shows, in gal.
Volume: 566625.1 gal
